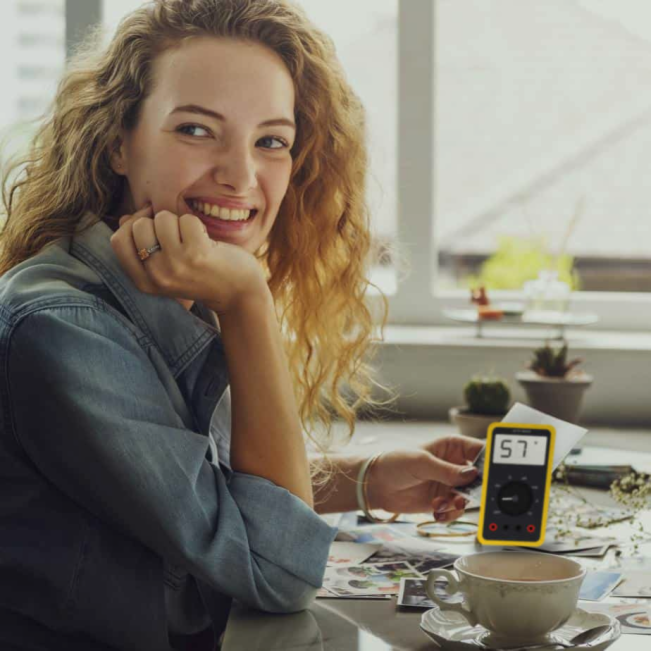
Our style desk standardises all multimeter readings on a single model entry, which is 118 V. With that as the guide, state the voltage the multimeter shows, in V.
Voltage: 57 V
